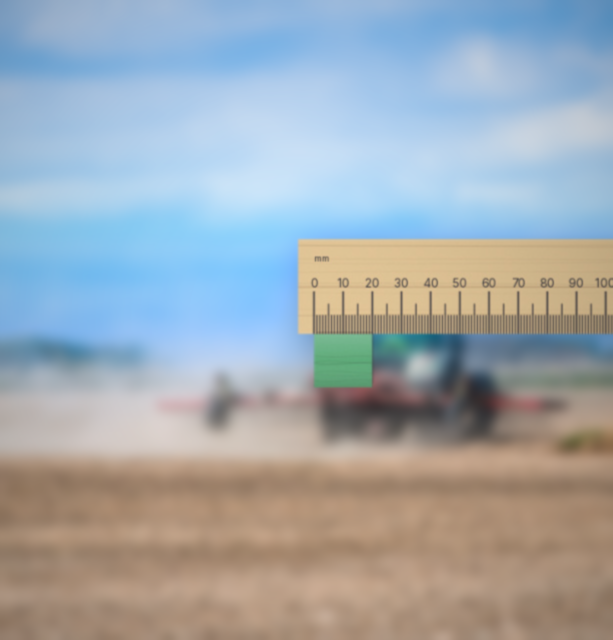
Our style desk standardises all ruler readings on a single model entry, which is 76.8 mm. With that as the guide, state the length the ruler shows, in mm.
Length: 20 mm
